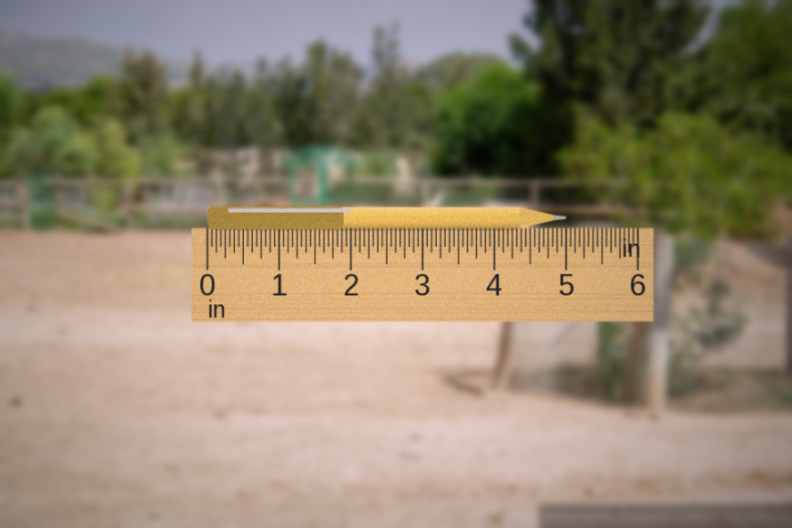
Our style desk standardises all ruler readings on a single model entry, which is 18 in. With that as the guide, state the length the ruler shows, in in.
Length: 5 in
